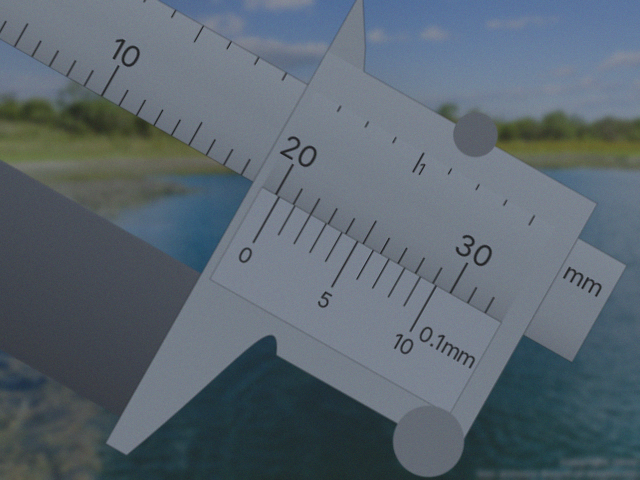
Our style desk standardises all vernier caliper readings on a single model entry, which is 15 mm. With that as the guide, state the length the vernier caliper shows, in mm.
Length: 20.2 mm
